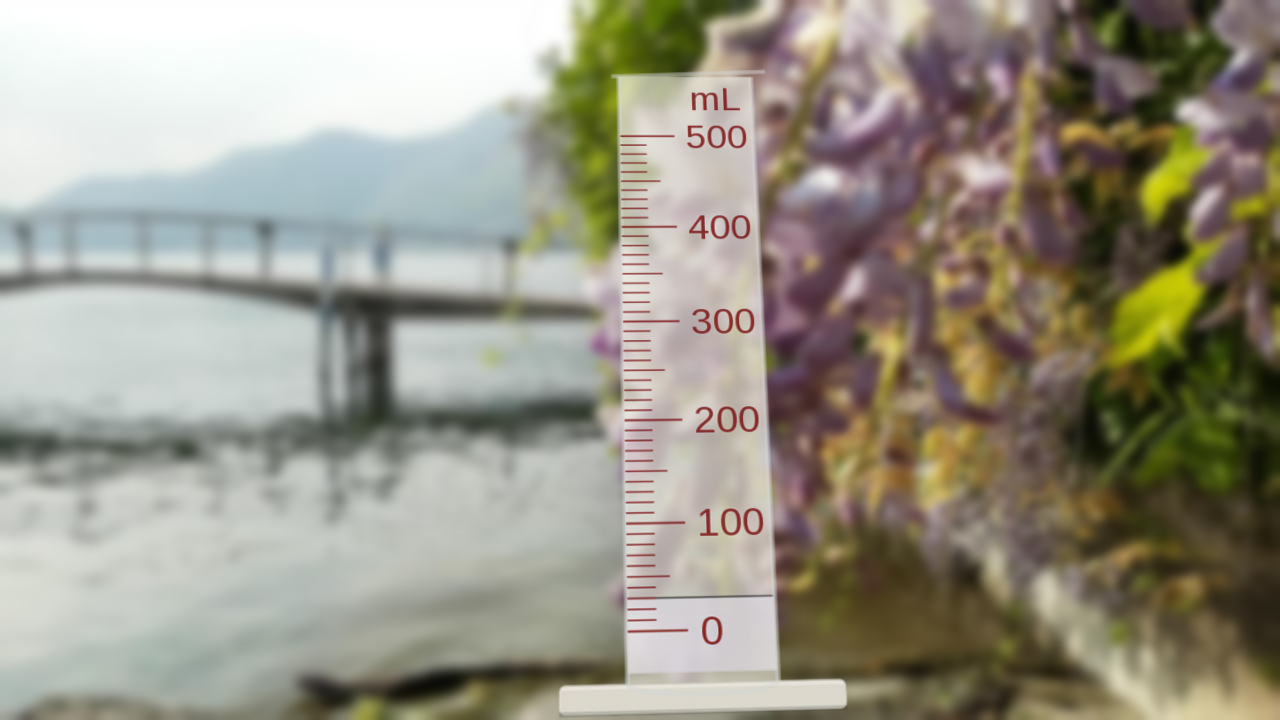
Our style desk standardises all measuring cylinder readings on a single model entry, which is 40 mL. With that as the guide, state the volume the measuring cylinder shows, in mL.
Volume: 30 mL
